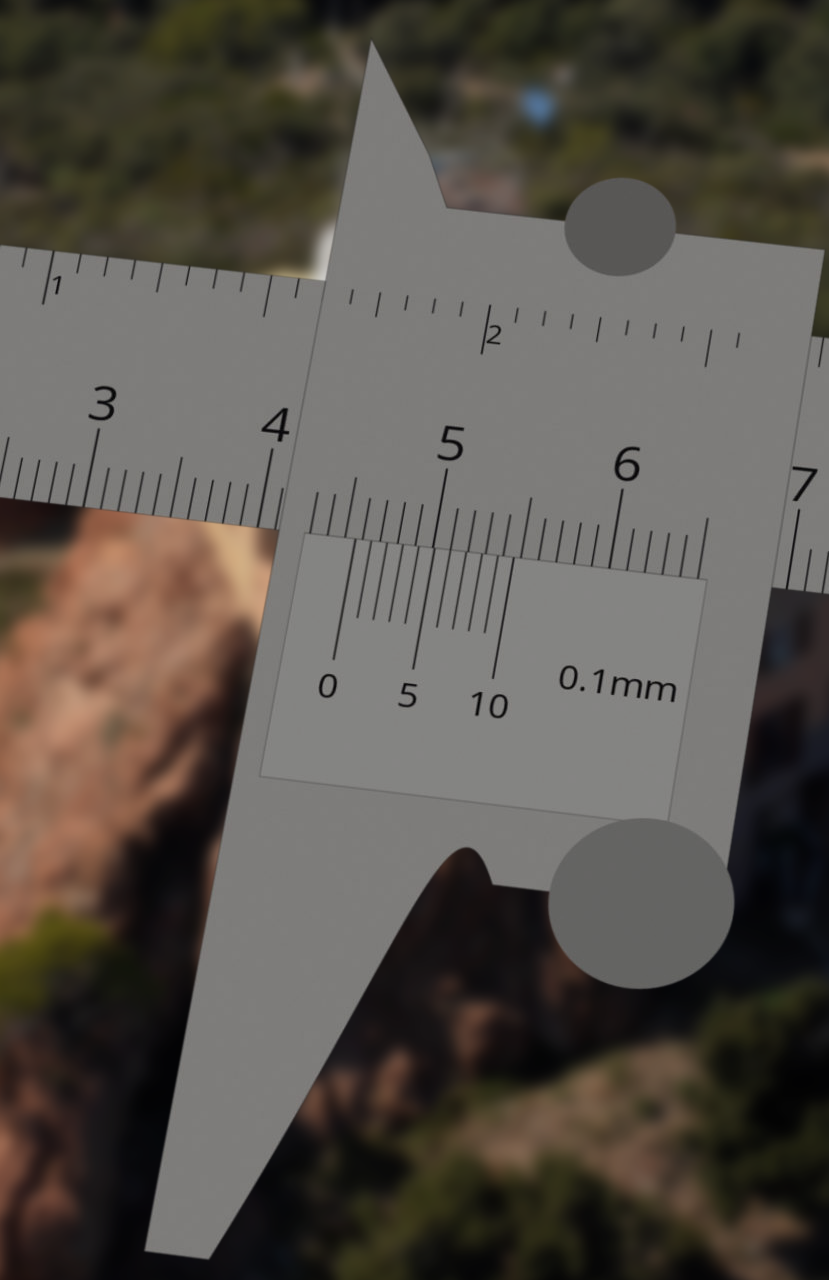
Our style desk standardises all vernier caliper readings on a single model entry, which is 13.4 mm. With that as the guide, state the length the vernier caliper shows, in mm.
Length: 45.6 mm
